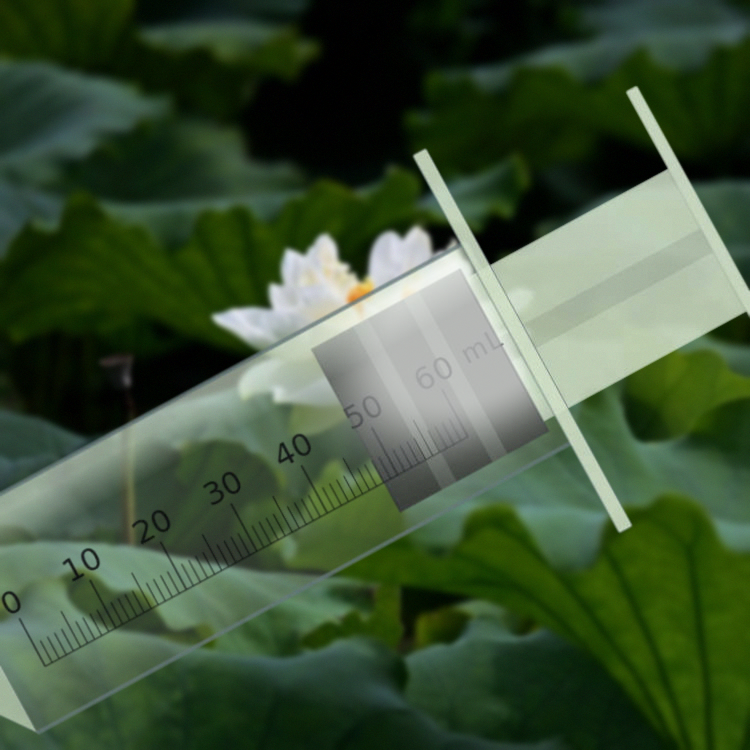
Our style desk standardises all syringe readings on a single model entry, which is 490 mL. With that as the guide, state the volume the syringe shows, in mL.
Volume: 48 mL
